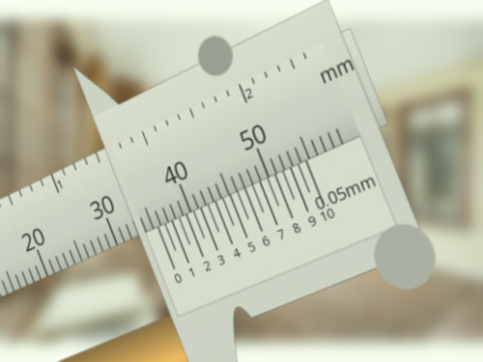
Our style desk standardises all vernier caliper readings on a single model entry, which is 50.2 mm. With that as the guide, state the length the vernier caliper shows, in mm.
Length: 35.6 mm
